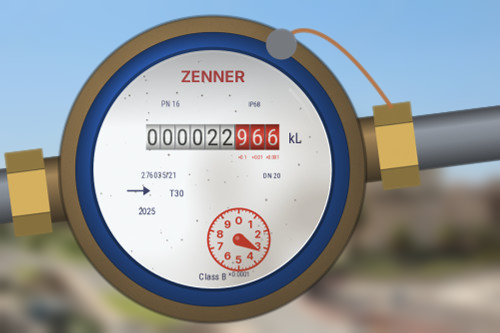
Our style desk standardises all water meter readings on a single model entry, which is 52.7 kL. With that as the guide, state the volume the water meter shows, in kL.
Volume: 22.9663 kL
